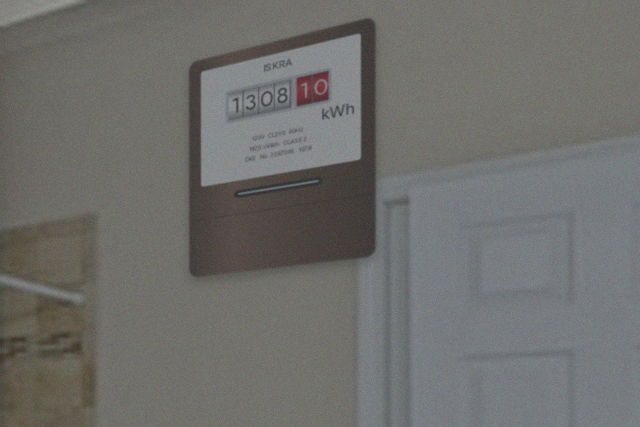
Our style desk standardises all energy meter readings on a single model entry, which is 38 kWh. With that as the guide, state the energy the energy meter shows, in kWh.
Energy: 1308.10 kWh
